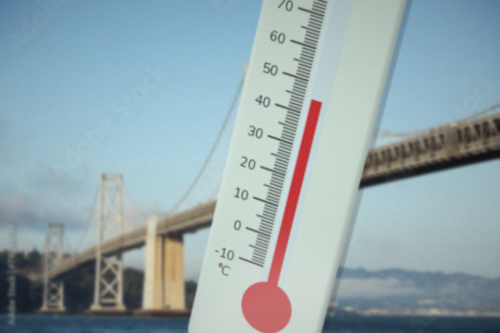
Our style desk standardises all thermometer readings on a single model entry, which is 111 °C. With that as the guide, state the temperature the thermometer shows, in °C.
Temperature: 45 °C
